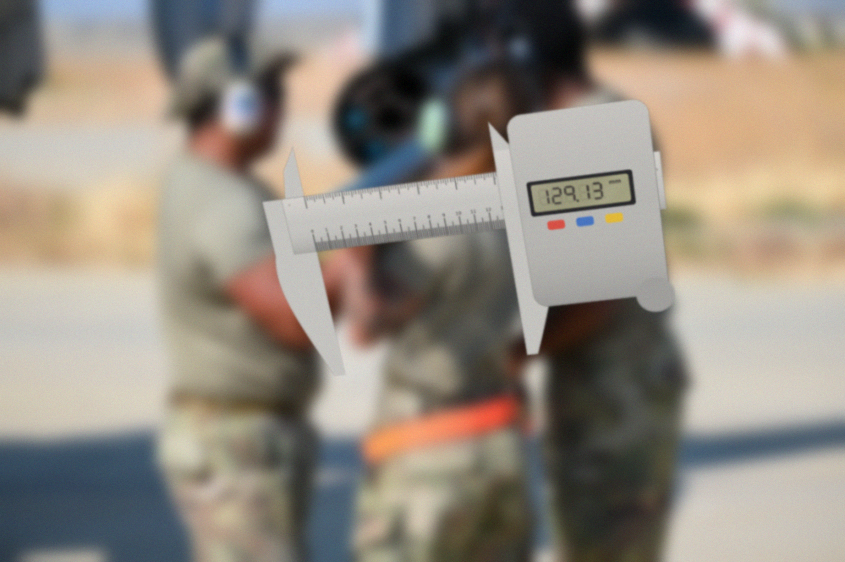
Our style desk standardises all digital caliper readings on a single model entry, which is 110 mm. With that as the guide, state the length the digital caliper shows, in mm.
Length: 129.13 mm
